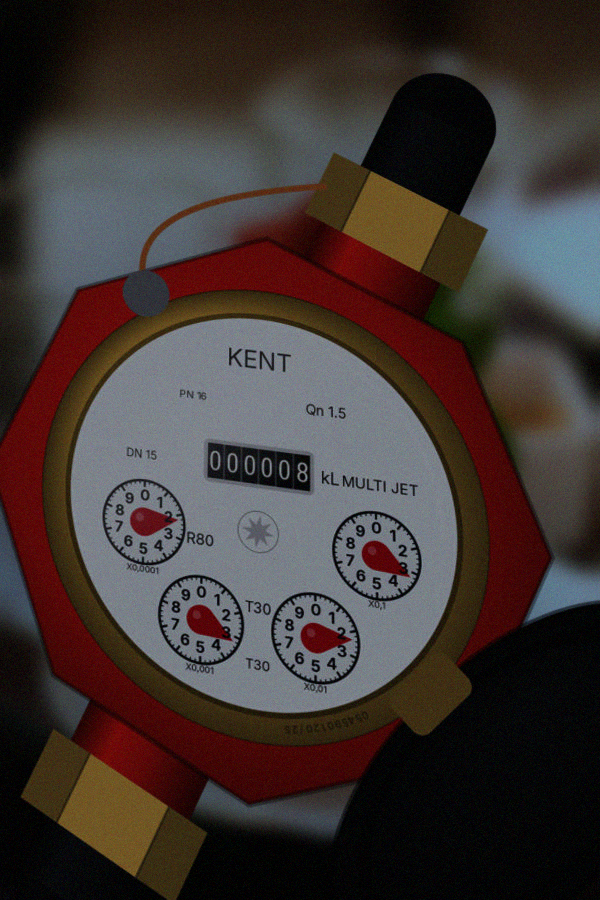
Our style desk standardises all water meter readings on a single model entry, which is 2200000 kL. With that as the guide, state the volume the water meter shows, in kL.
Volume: 8.3232 kL
